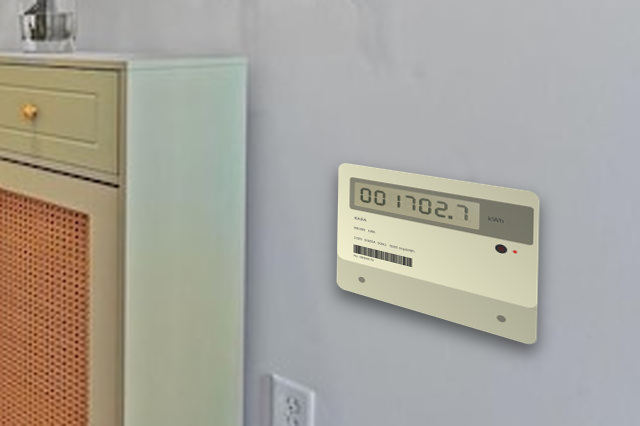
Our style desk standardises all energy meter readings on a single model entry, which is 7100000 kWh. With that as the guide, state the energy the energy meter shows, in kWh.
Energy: 1702.7 kWh
